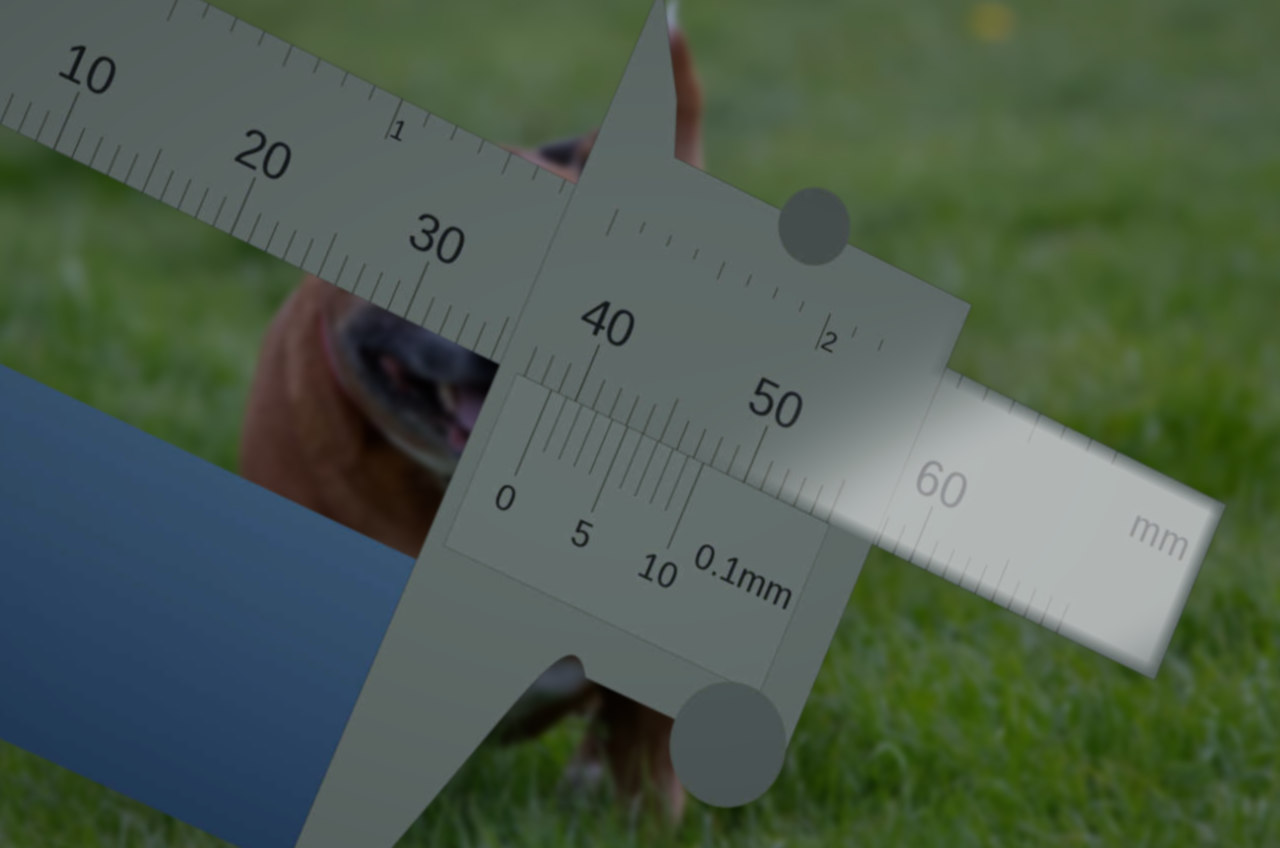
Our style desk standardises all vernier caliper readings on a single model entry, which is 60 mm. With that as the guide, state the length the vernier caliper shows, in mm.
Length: 38.6 mm
